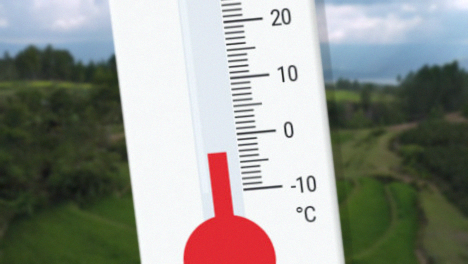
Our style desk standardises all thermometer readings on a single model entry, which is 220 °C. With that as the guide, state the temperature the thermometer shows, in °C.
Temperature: -3 °C
